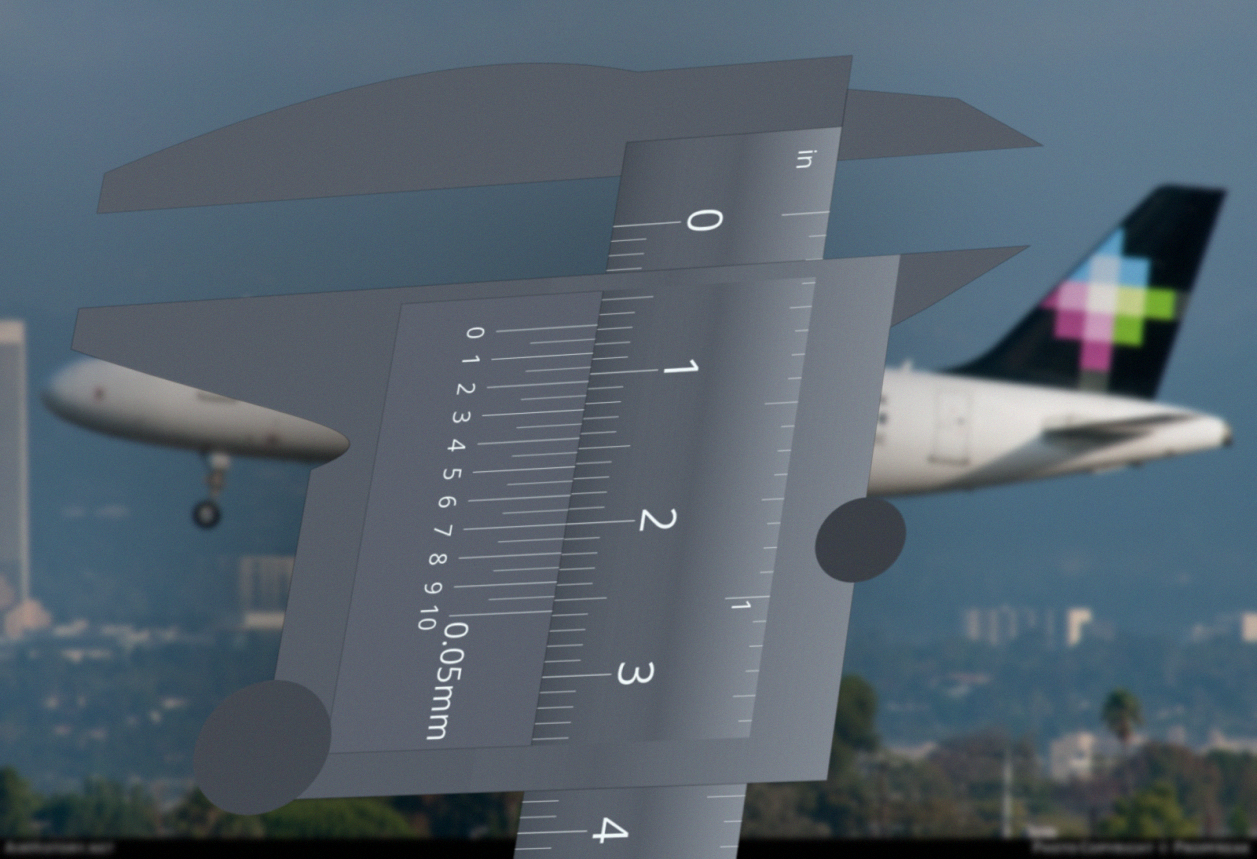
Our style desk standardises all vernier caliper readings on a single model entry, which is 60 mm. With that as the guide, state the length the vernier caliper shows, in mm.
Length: 6.7 mm
